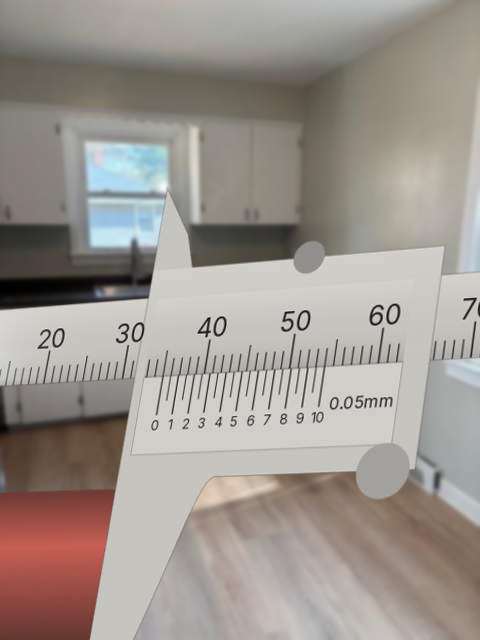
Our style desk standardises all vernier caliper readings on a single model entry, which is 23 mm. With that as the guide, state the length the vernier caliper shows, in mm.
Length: 35.0 mm
